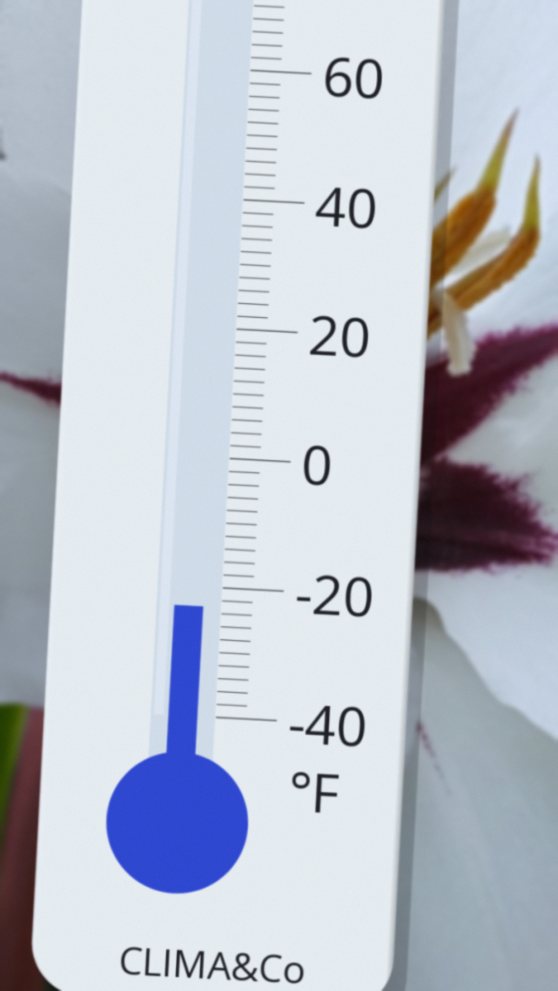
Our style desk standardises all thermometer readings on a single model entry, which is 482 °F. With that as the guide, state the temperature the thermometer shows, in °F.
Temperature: -23 °F
